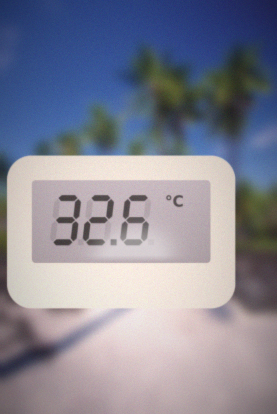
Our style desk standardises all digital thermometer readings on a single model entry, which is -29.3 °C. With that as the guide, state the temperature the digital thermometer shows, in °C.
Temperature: 32.6 °C
